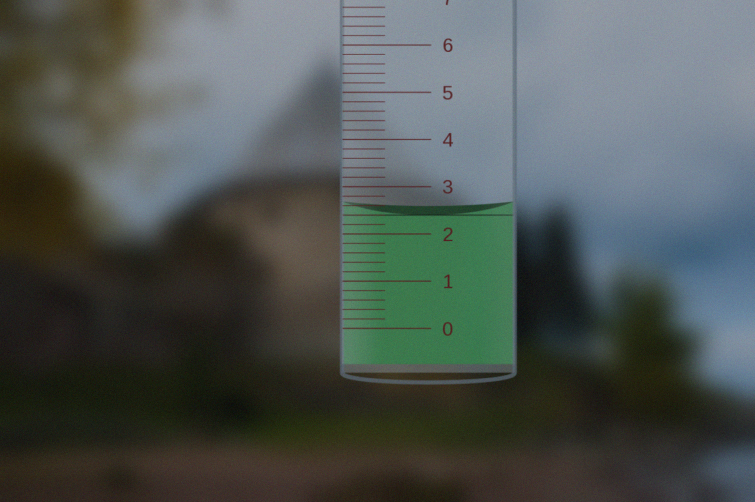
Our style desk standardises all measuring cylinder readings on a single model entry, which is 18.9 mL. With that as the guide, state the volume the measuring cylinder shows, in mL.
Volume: 2.4 mL
